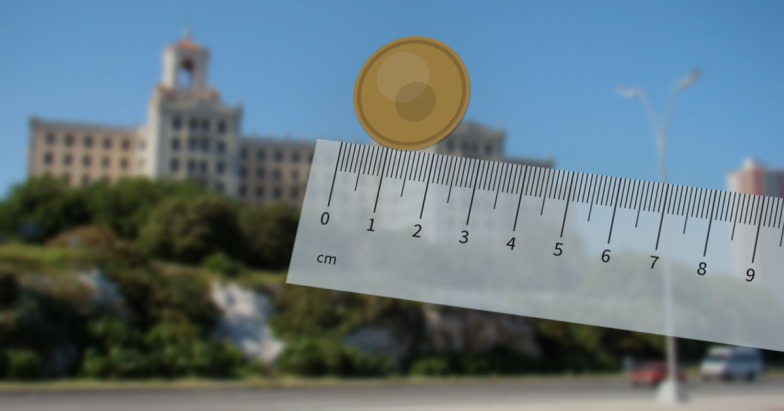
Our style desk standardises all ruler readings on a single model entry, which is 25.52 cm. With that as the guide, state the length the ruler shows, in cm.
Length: 2.5 cm
